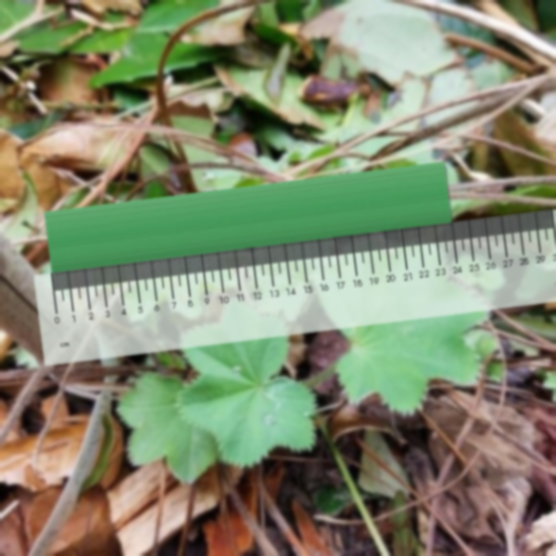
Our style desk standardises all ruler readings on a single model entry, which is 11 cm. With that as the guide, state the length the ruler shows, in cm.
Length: 24 cm
